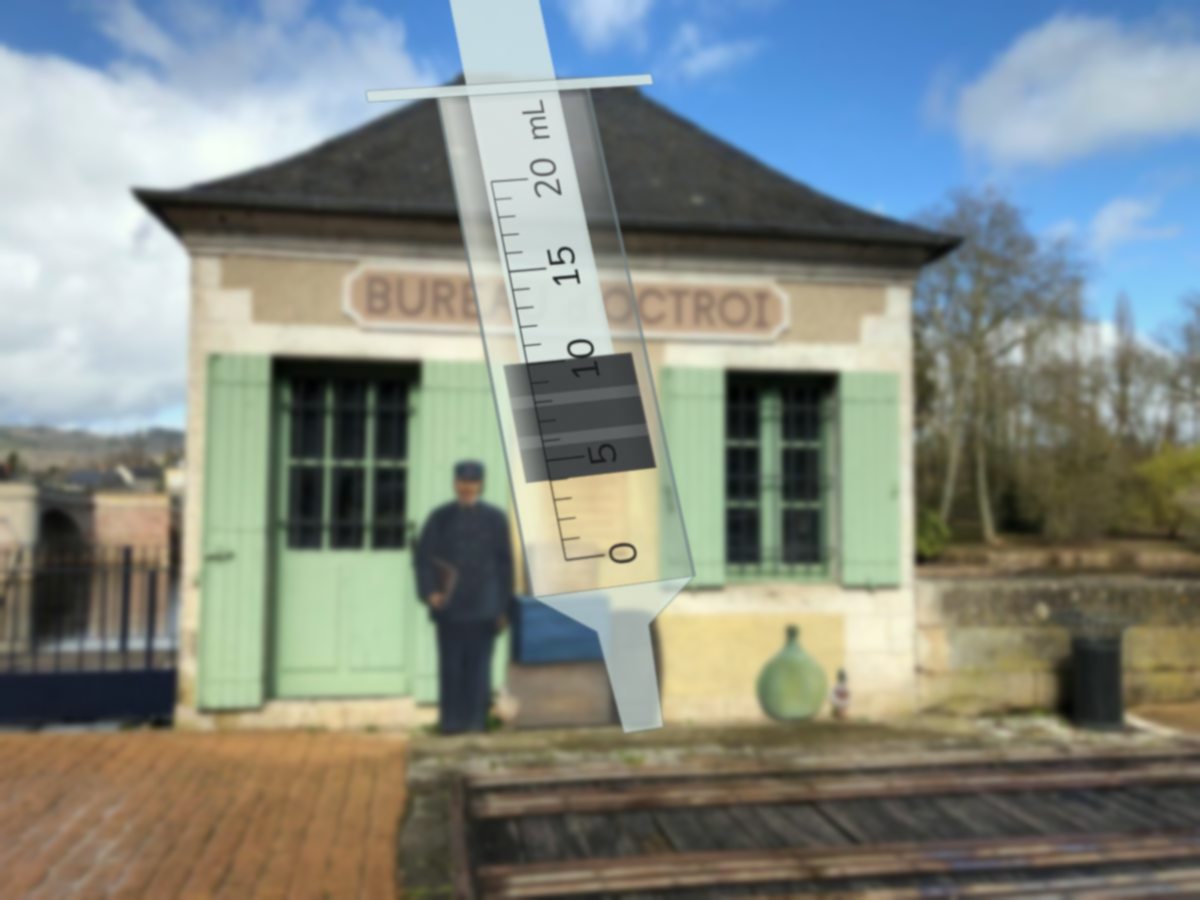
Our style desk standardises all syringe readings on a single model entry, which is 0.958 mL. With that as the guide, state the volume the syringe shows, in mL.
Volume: 4 mL
